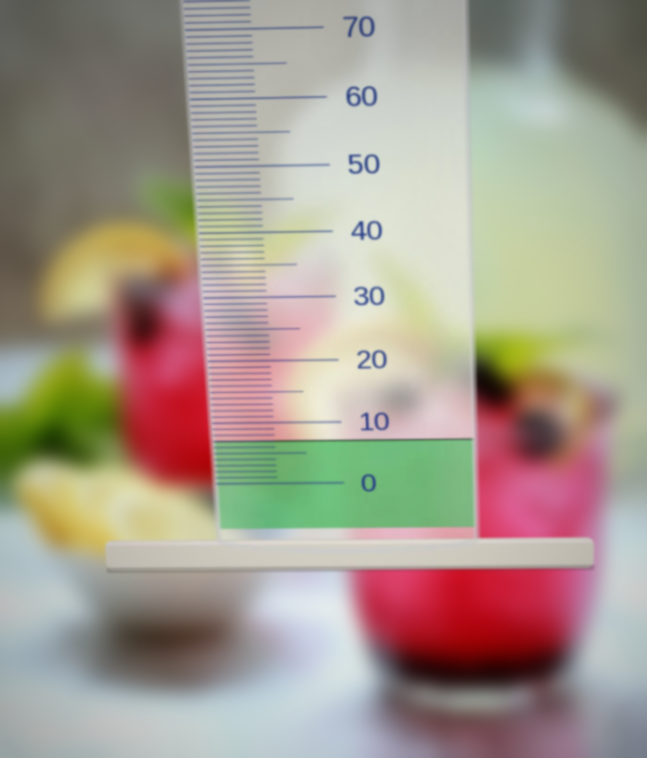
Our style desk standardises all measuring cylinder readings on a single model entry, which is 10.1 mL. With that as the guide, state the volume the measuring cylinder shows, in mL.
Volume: 7 mL
